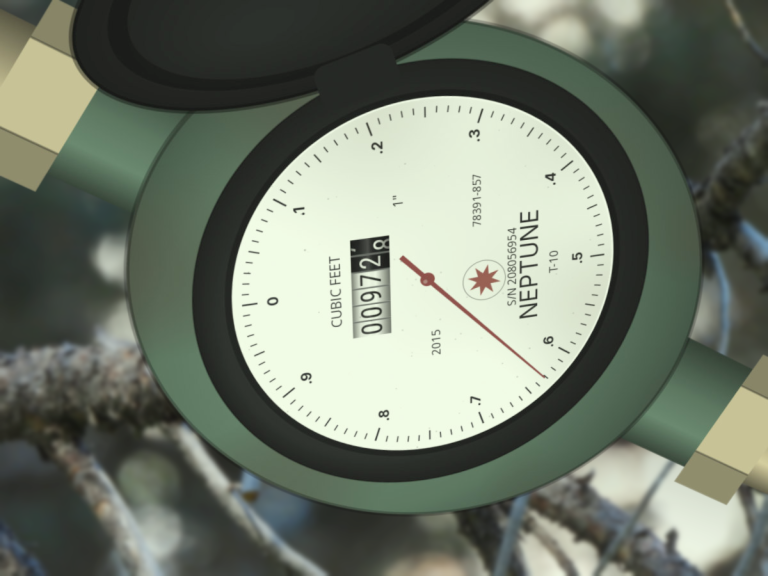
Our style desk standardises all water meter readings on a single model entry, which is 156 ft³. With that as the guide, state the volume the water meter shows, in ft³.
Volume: 9727.63 ft³
